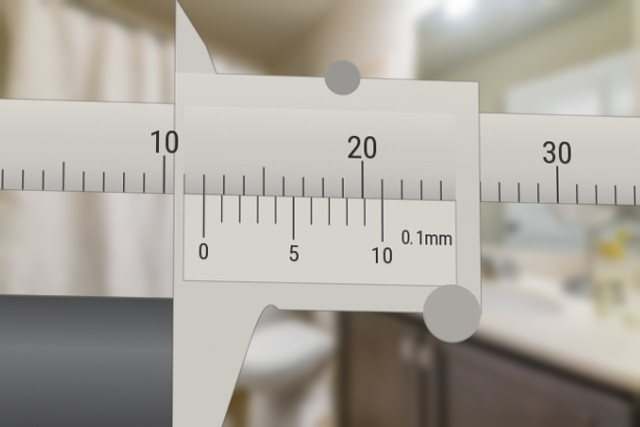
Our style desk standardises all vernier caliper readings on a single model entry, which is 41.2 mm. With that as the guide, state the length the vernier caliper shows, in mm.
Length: 12.0 mm
